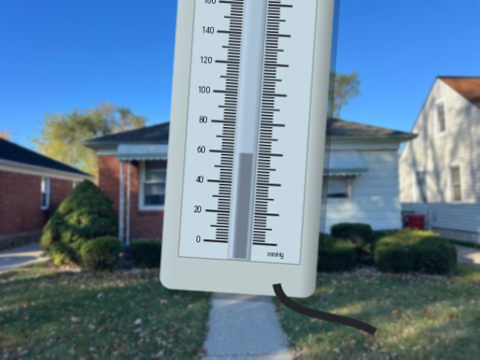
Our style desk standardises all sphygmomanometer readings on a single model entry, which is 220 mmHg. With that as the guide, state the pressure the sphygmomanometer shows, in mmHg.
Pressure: 60 mmHg
